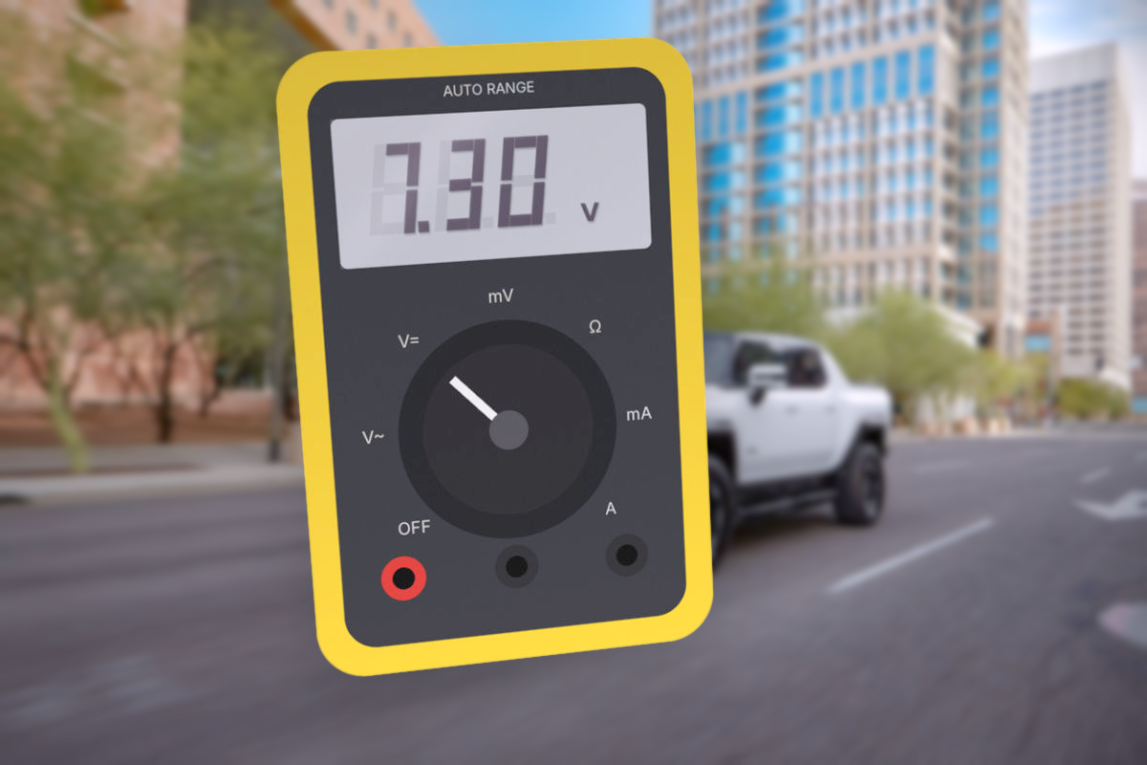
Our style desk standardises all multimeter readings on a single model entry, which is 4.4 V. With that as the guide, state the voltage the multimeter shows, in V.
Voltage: 7.30 V
